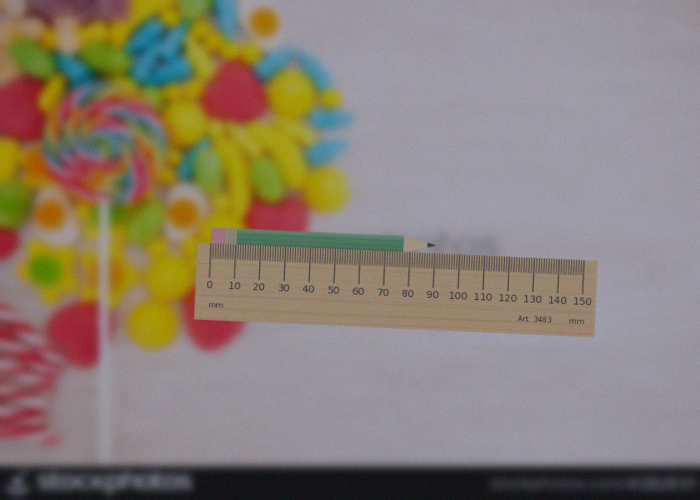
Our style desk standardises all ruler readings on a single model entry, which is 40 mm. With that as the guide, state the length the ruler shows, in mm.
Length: 90 mm
